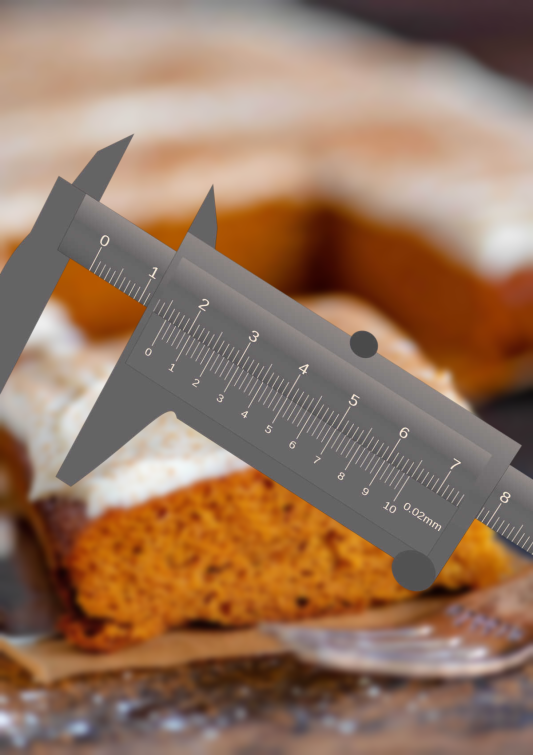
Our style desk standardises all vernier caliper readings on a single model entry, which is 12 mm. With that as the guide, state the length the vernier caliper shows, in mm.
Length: 15.6 mm
